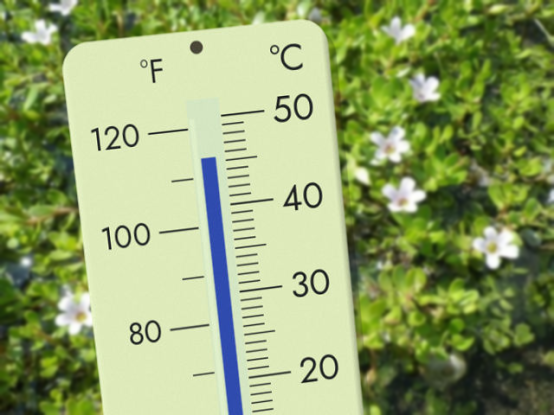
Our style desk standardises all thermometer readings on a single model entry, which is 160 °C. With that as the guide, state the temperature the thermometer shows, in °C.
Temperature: 45.5 °C
